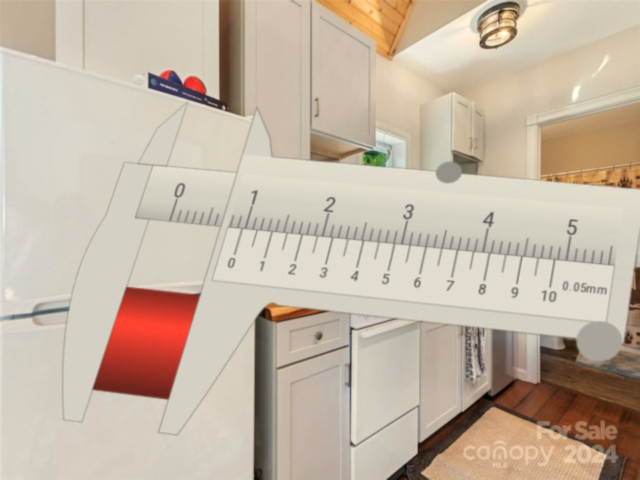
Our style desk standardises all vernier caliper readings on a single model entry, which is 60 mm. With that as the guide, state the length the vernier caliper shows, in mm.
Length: 9.6 mm
